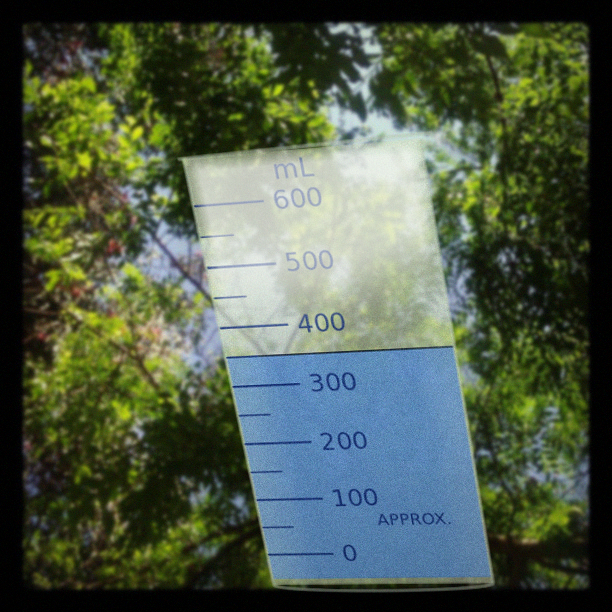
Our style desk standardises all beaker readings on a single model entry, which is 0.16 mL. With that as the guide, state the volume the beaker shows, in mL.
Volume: 350 mL
